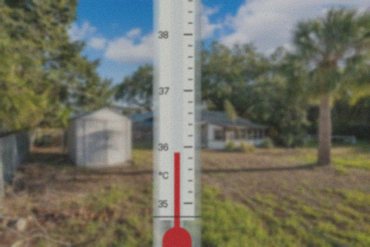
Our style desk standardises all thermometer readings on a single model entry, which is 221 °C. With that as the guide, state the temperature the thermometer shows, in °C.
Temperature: 35.9 °C
